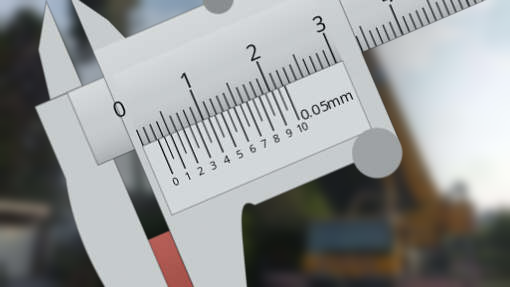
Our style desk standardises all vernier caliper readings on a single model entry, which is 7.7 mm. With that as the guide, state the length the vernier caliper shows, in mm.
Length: 3.2 mm
